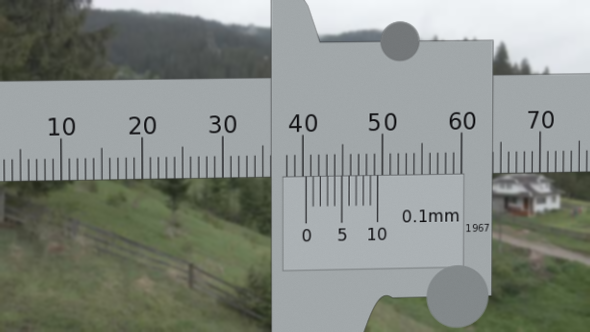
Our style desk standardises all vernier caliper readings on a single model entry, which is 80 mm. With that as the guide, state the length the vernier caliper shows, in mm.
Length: 40.4 mm
